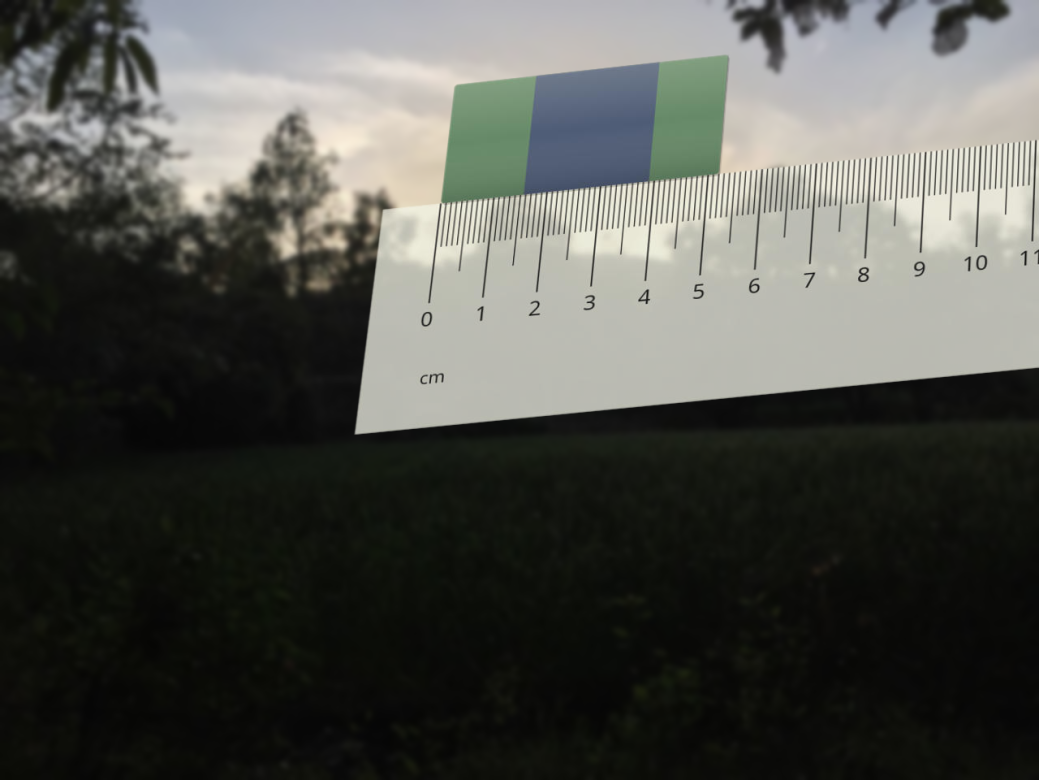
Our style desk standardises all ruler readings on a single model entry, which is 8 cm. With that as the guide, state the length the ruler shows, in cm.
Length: 5.2 cm
